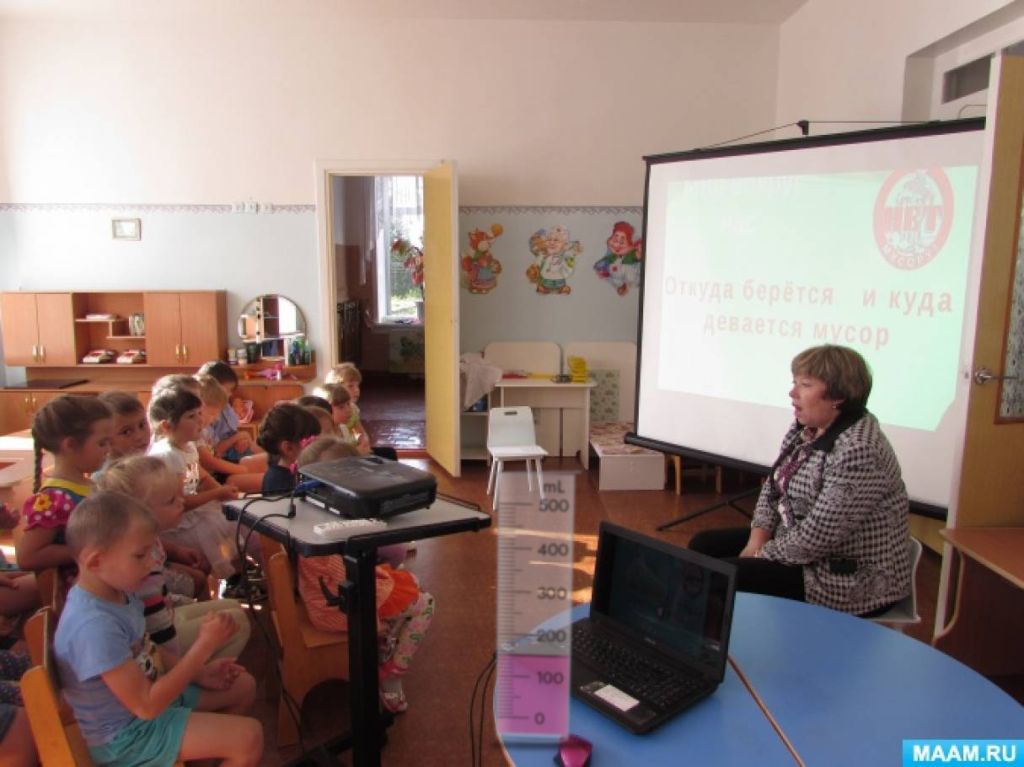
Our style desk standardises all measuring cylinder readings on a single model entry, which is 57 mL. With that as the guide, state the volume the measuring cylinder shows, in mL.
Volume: 150 mL
